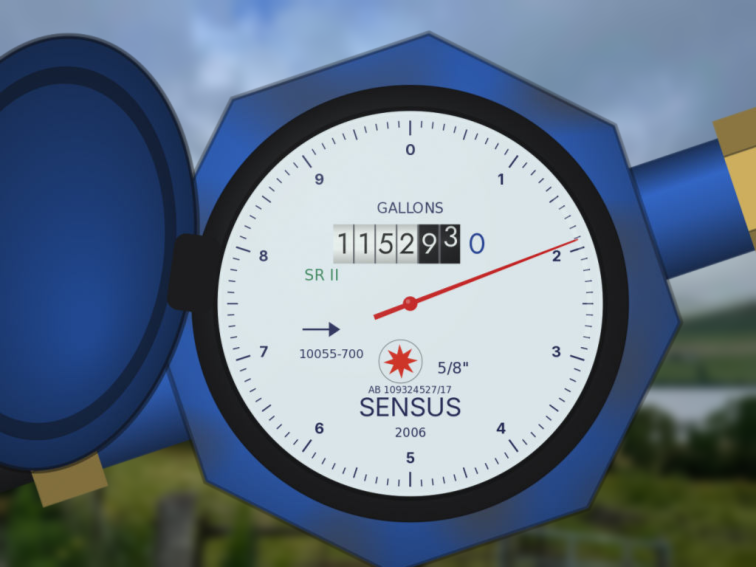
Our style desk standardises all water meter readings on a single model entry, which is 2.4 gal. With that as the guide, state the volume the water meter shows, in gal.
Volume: 1152931.9 gal
